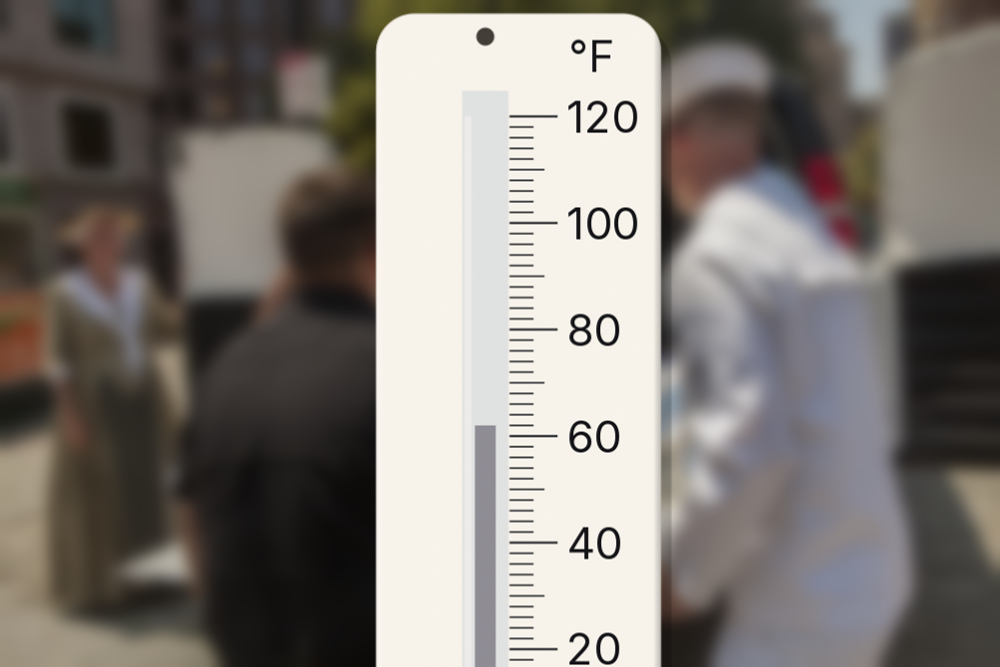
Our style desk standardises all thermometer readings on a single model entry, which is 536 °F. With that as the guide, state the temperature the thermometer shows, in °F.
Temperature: 62 °F
